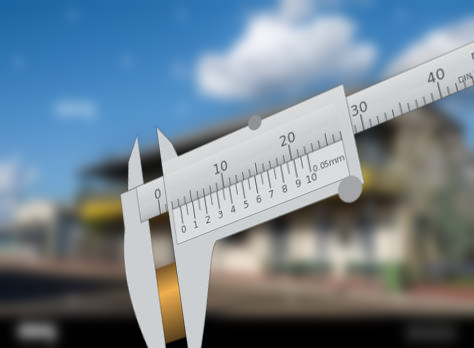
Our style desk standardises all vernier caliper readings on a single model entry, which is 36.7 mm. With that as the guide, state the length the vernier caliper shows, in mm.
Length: 3.2 mm
